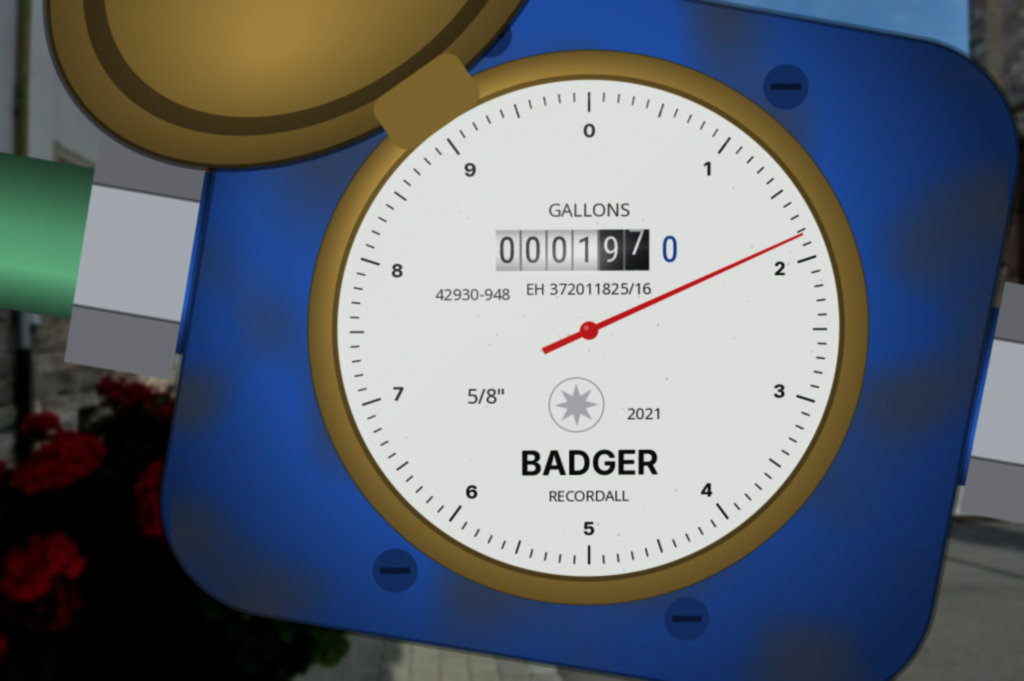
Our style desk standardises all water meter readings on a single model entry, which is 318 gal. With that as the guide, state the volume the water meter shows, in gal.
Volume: 1971.8 gal
